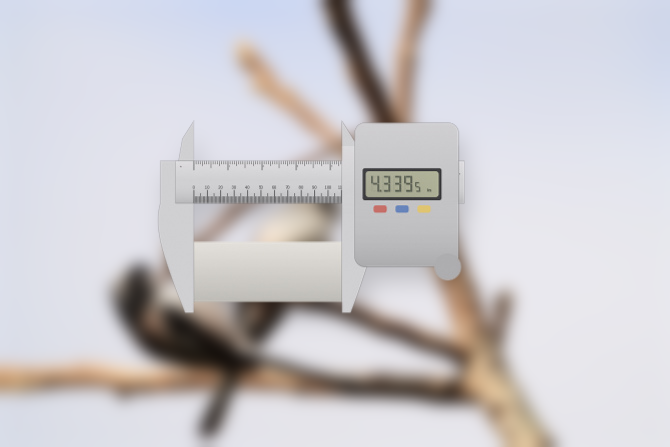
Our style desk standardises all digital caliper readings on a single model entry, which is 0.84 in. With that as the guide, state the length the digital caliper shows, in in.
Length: 4.3395 in
